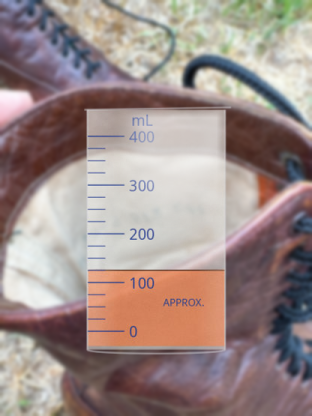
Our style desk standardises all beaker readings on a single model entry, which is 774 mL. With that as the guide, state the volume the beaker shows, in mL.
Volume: 125 mL
